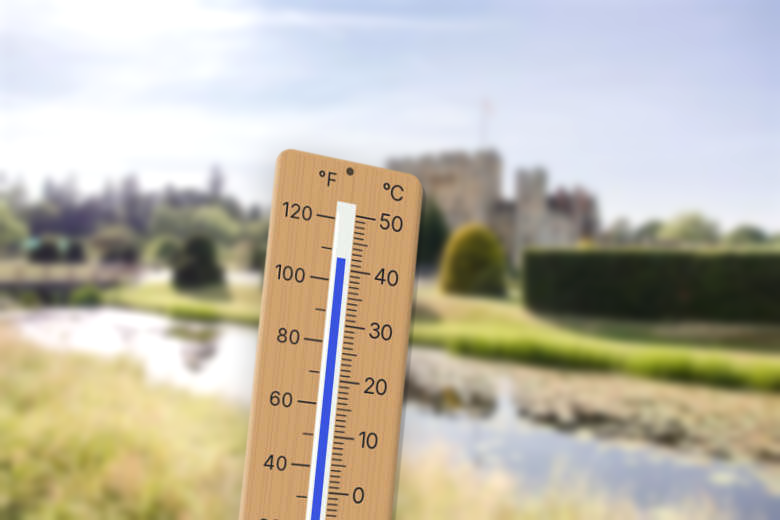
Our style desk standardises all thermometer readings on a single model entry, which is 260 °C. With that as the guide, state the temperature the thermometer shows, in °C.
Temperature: 42 °C
